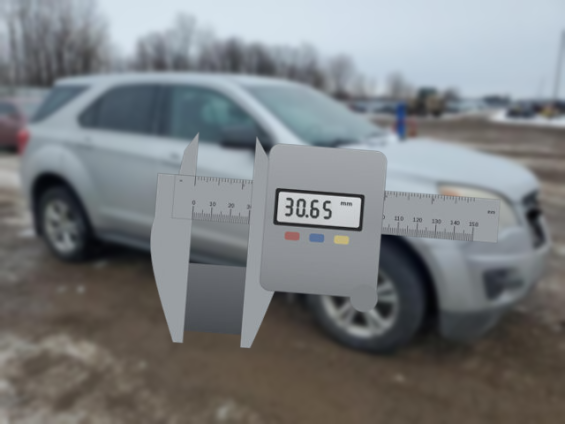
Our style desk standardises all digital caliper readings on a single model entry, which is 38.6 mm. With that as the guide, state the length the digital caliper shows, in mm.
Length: 30.65 mm
